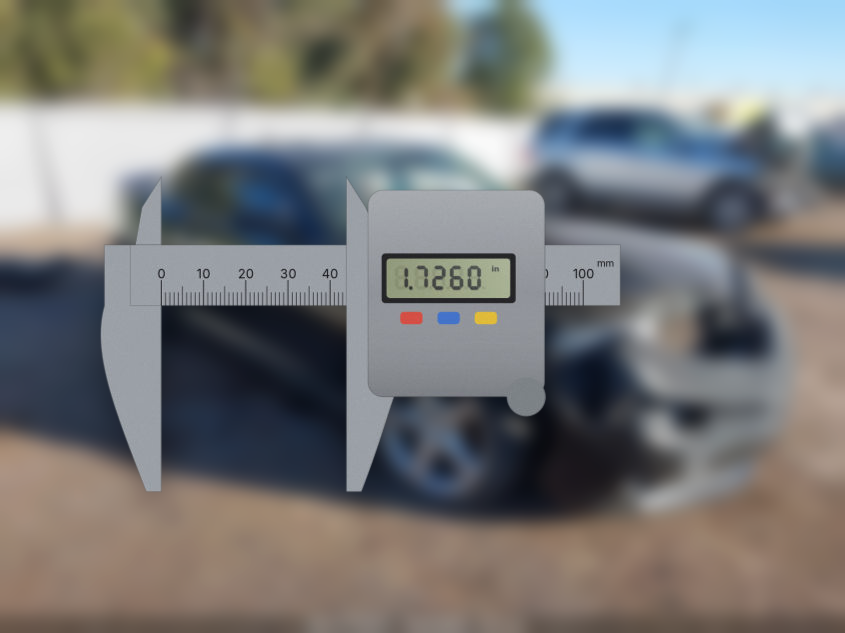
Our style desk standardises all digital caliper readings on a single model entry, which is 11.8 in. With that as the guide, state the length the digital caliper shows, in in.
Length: 1.7260 in
